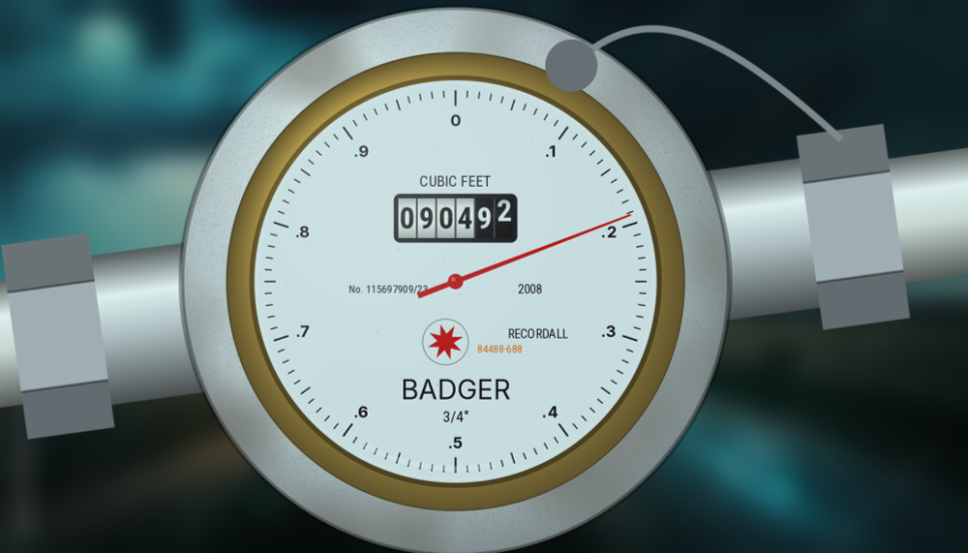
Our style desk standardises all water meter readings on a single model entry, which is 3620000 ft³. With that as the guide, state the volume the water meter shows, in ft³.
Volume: 90492.19 ft³
